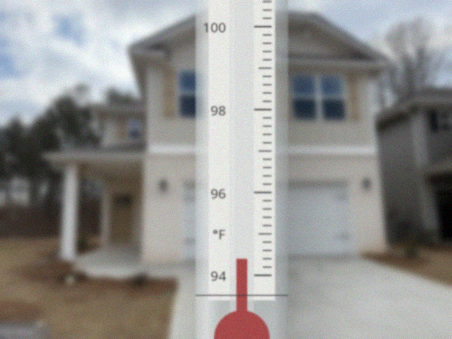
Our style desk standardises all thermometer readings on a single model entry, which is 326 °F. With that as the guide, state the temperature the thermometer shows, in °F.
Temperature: 94.4 °F
